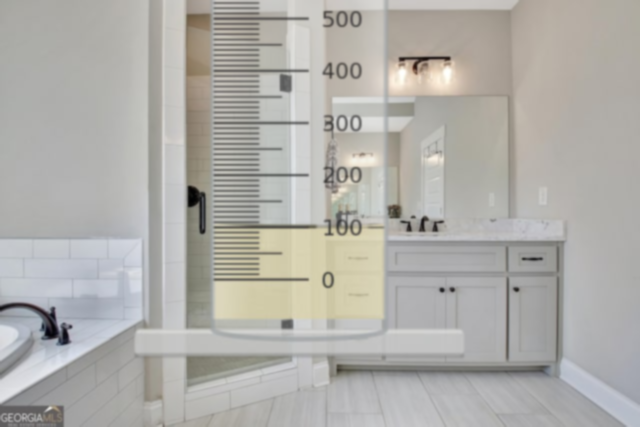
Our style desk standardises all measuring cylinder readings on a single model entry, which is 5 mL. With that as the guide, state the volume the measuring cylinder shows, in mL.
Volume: 100 mL
